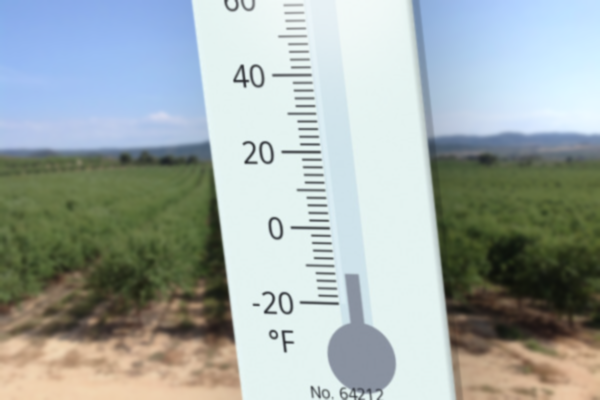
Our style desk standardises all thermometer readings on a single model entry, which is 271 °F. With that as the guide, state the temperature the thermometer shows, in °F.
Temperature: -12 °F
